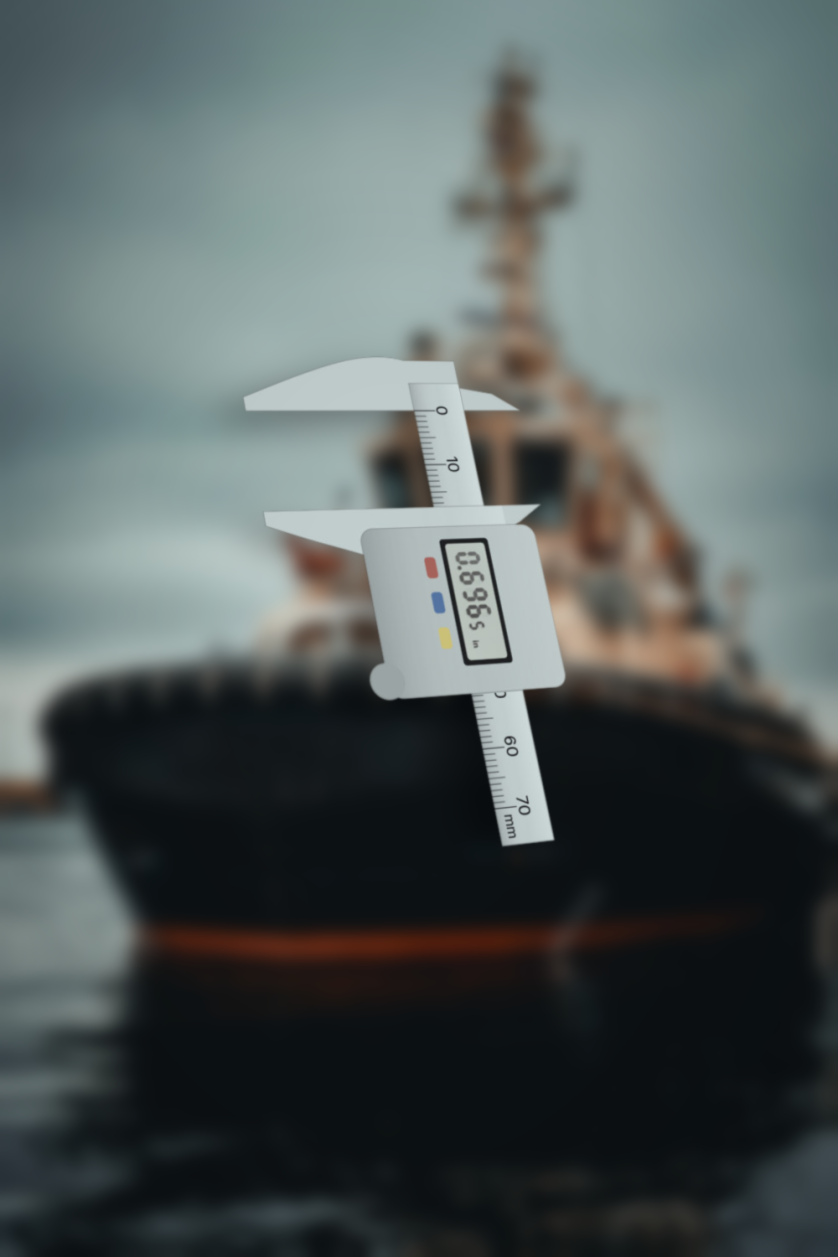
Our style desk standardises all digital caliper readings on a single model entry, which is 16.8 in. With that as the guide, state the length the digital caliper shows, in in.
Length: 0.6965 in
